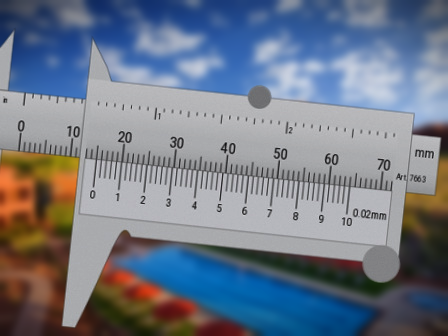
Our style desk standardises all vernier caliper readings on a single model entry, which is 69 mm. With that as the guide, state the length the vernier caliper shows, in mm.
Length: 15.0 mm
